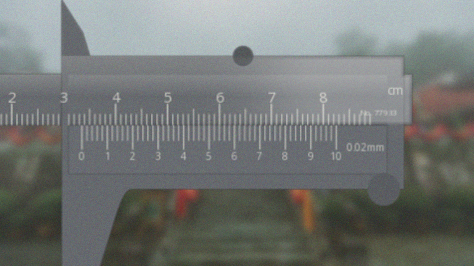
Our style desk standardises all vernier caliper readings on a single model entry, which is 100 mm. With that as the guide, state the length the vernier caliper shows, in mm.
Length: 33.5 mm
